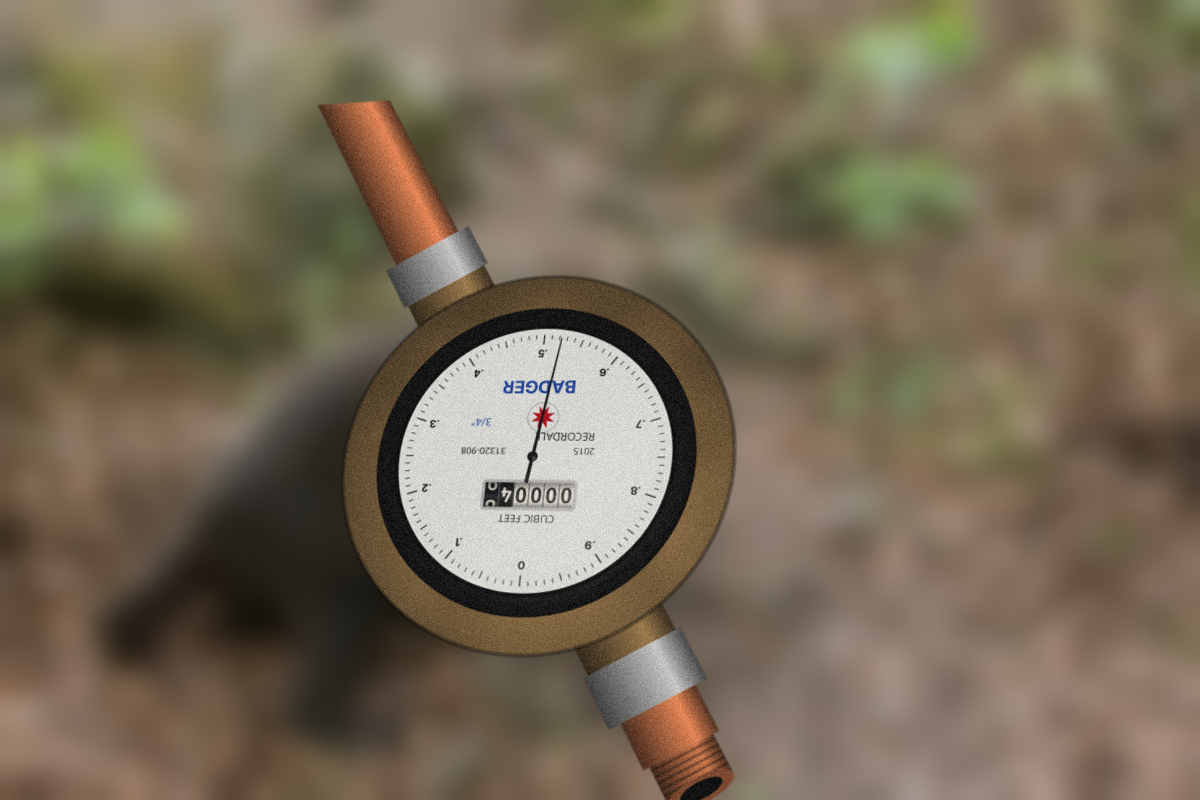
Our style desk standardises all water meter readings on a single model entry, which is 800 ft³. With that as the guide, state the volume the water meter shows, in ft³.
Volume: 48.52 ft³
